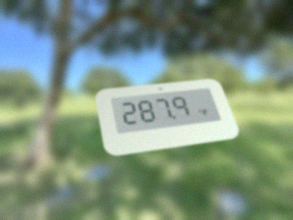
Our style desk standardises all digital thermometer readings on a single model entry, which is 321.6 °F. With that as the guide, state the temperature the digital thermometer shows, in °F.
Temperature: 287.9 °F
